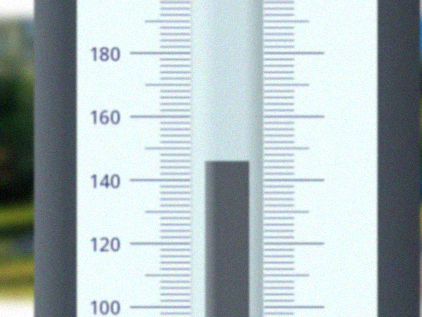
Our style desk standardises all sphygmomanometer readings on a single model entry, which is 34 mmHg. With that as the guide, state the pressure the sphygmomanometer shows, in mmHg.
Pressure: 146 mmHg
